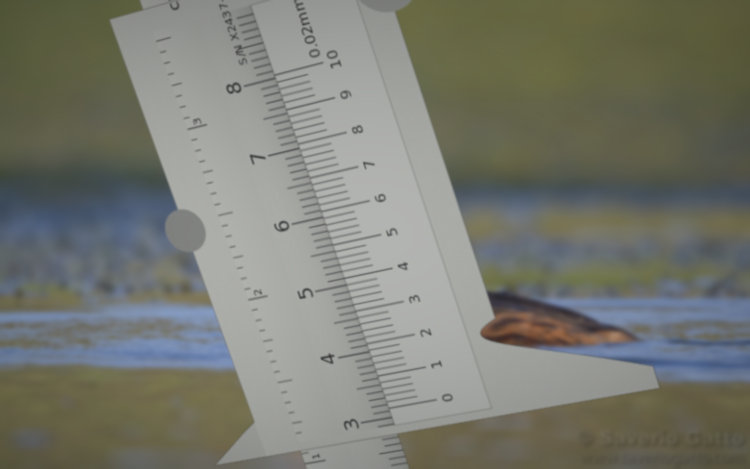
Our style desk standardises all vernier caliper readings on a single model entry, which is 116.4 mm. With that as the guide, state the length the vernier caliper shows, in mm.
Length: 31.4 mm
